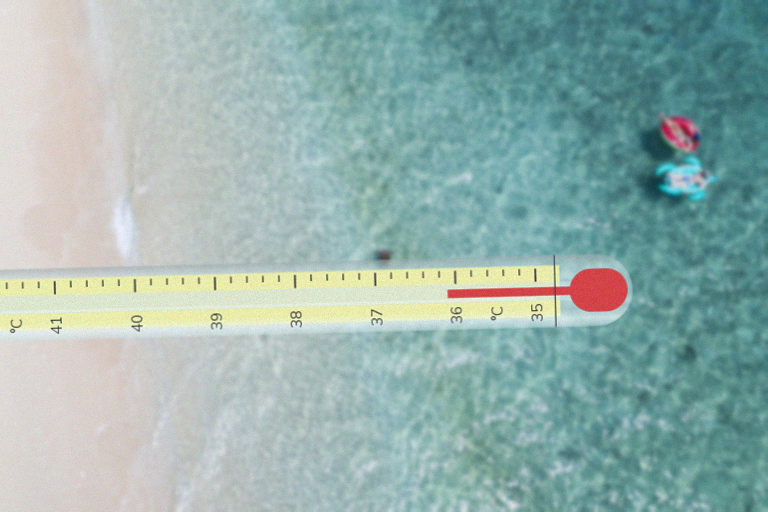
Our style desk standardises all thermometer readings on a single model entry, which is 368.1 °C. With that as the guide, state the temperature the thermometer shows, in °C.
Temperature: 36.1 °C
